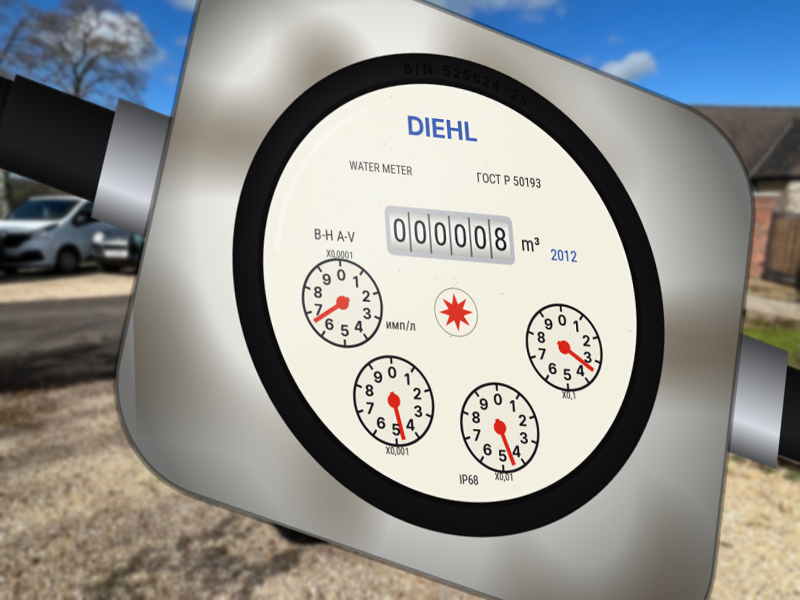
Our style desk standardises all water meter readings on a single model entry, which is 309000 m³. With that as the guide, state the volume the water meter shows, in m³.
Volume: 8.3446 m³
